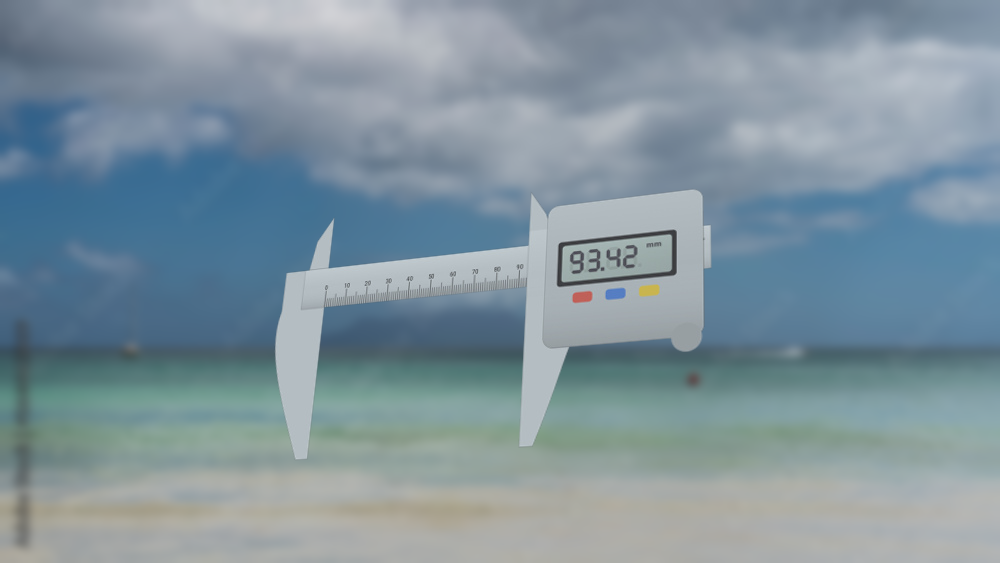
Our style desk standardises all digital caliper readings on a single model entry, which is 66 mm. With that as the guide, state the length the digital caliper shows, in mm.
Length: 93.42 mm
